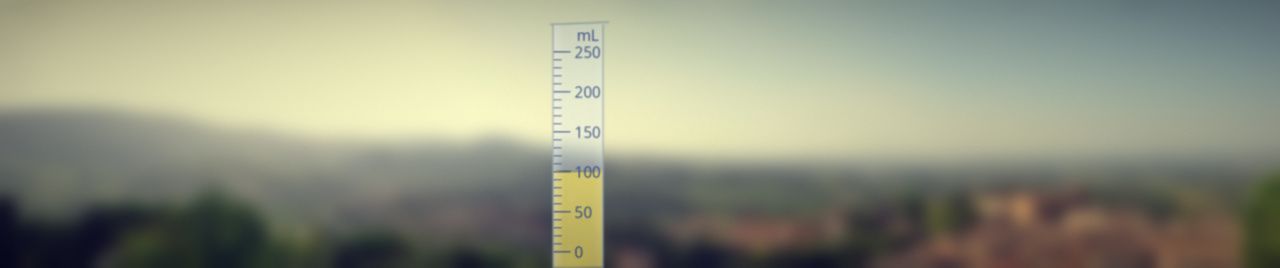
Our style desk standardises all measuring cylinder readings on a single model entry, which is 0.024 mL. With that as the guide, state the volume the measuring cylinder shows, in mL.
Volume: 100 mL
